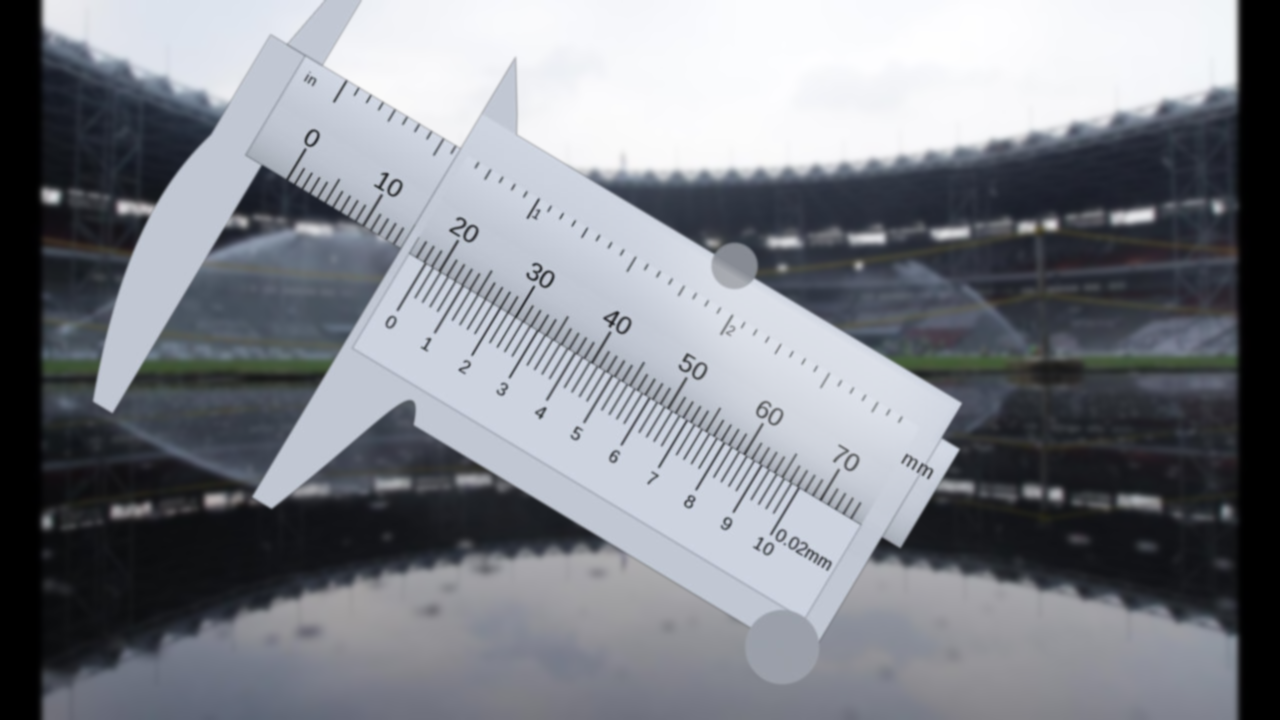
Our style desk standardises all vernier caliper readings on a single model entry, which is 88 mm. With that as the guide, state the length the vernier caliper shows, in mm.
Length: 18.2 mm
